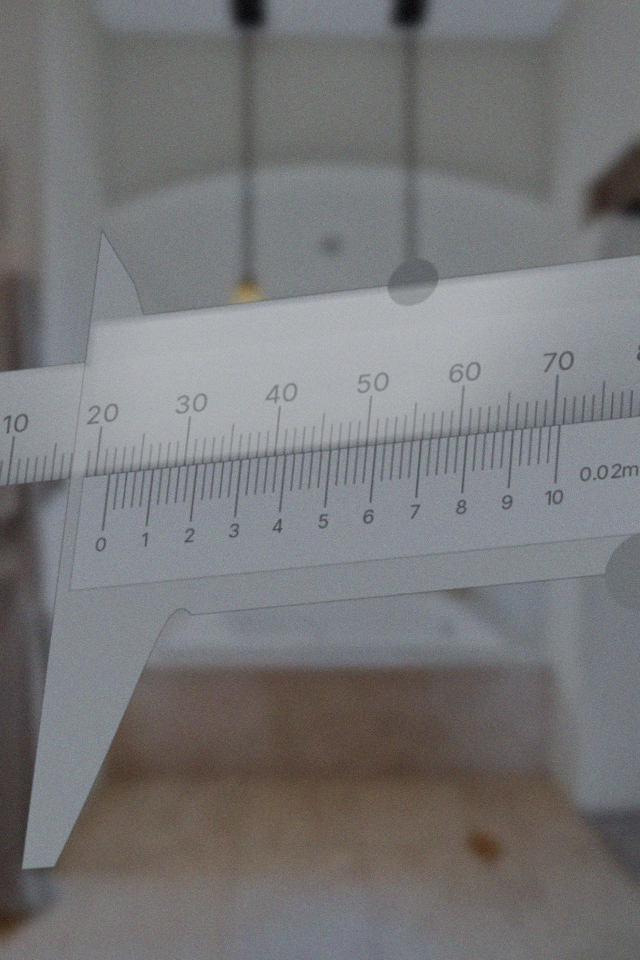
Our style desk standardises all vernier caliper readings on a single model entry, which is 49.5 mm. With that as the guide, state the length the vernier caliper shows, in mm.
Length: 21.6 mm
